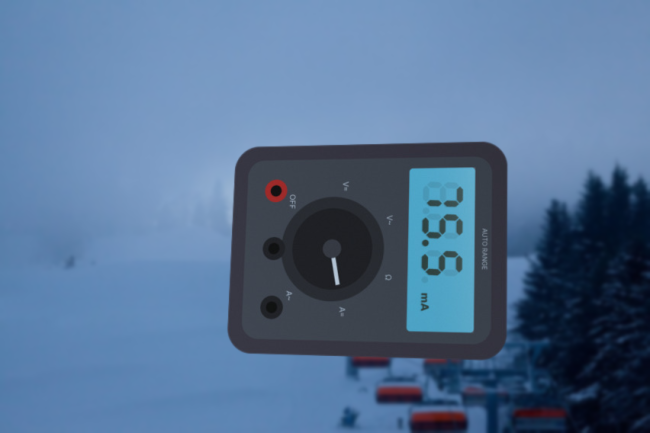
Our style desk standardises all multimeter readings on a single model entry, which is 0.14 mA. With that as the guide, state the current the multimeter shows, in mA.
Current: 75.5 mA
